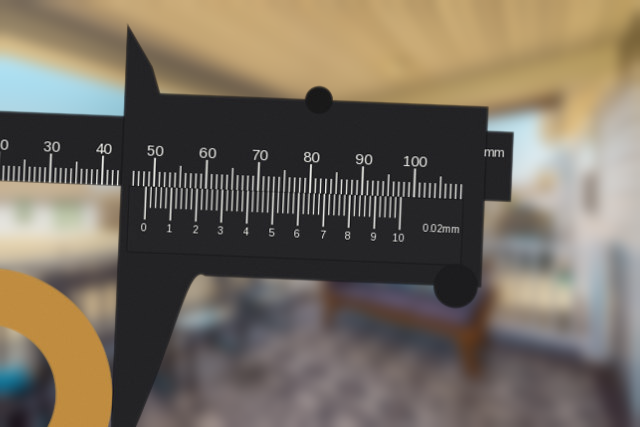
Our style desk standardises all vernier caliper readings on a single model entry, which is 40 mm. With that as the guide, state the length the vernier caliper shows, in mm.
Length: 48.5 mm
